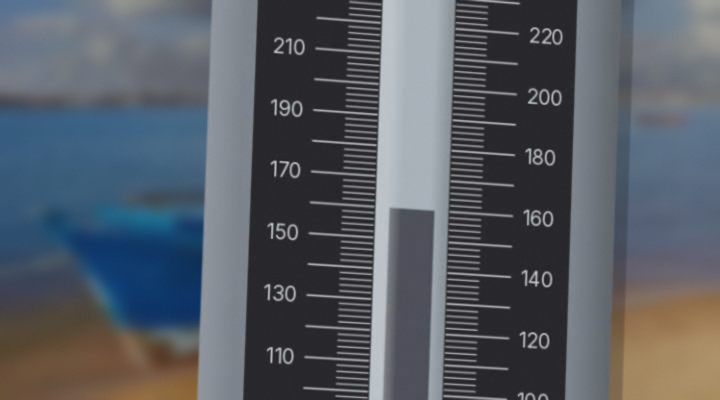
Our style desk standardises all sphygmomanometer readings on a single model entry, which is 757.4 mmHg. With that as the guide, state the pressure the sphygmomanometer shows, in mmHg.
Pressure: 160 mmHg
